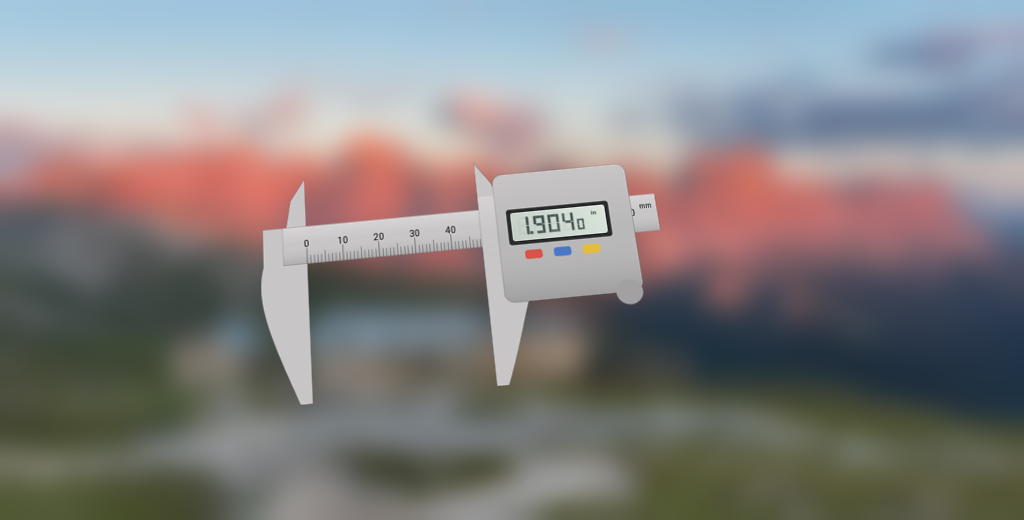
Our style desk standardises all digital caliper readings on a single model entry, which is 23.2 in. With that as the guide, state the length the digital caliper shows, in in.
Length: 1.9040 in
